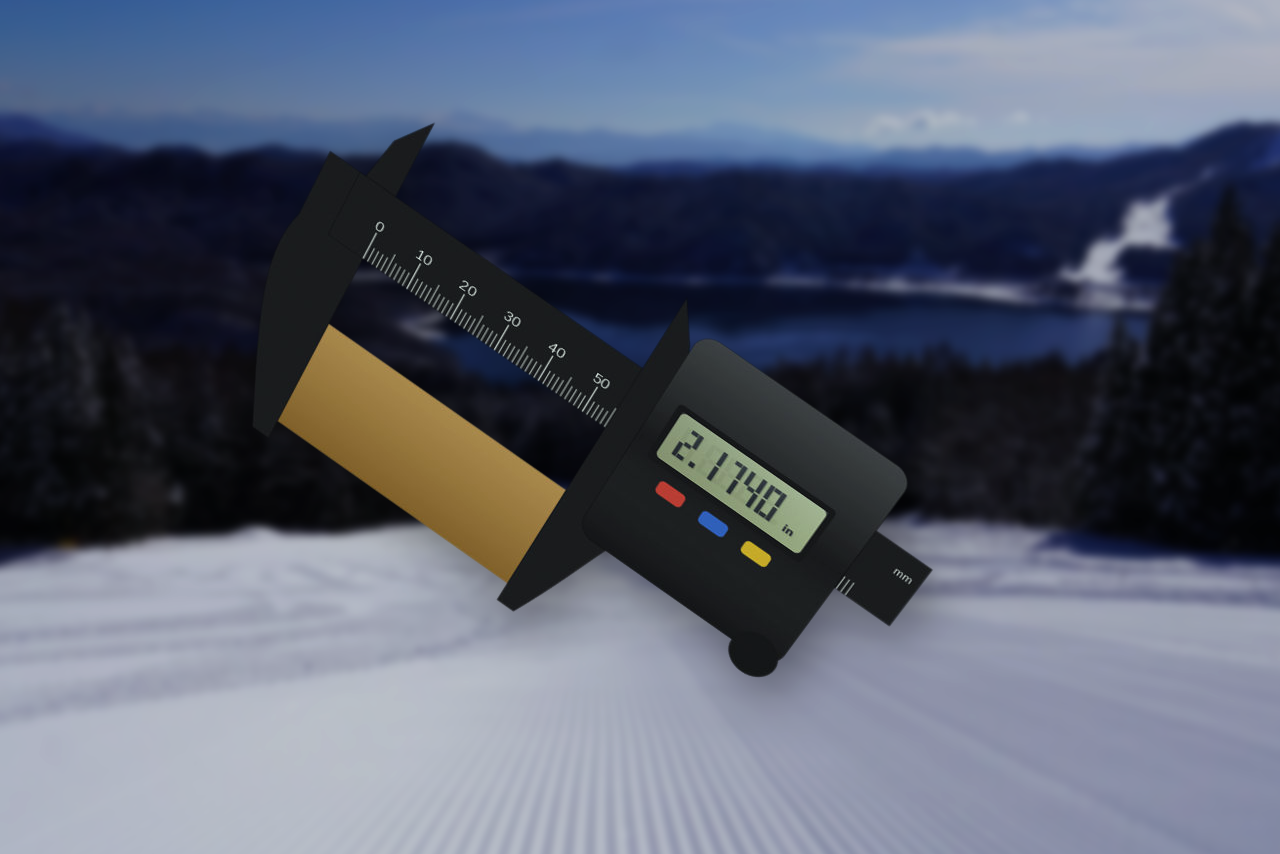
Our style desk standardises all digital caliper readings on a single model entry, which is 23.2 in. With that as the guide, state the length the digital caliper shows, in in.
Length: 2.1740 in
